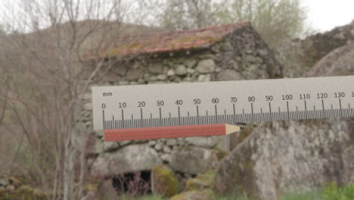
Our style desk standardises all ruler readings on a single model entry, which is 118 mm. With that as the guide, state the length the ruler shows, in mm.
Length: 75 mm
